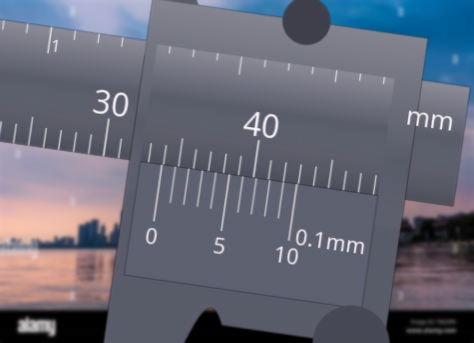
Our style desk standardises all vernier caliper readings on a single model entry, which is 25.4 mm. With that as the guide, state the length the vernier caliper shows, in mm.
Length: 33.9 mm
